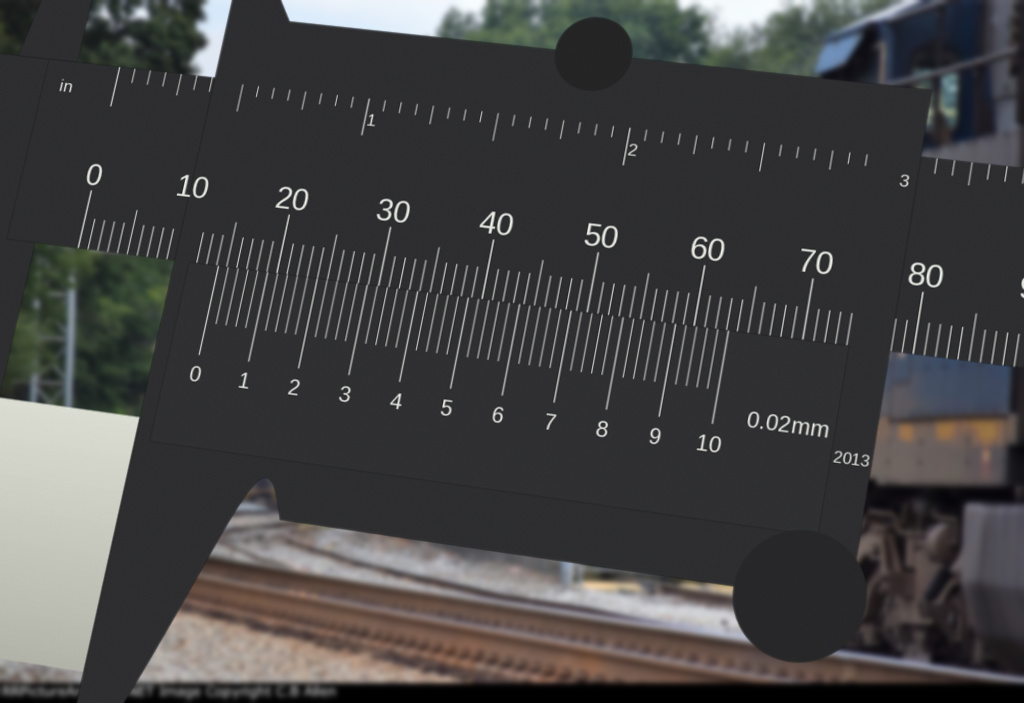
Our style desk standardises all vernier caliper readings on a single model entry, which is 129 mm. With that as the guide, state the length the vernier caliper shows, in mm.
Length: 14.2 mm
